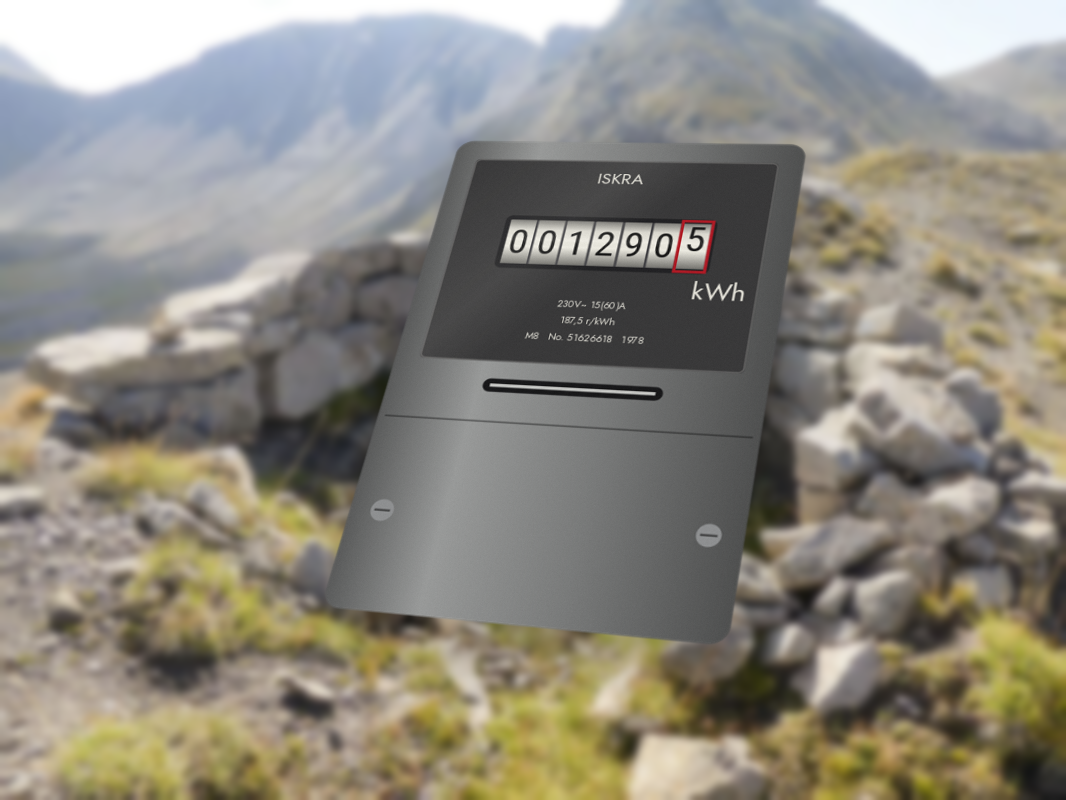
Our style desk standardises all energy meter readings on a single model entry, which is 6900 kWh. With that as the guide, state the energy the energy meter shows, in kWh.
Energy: 1290.5 kWh
